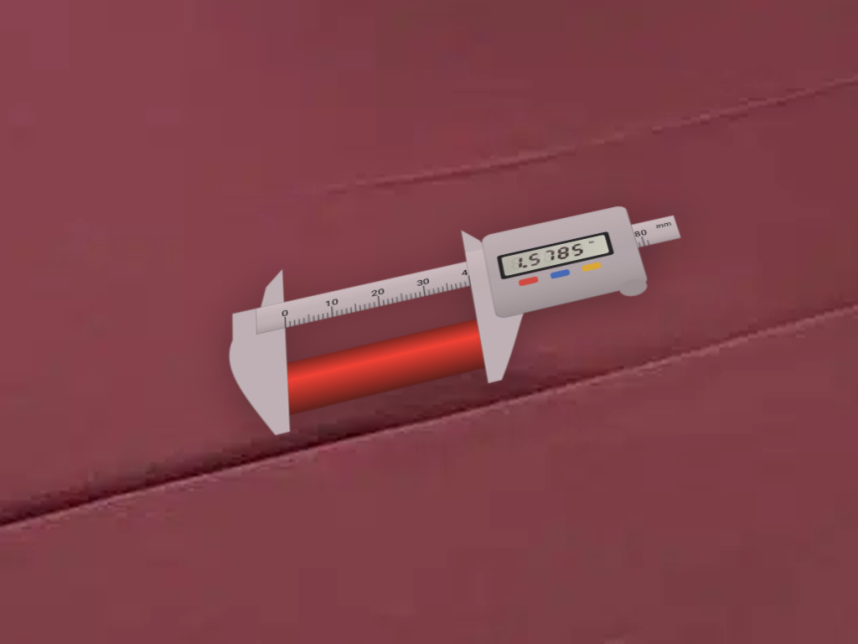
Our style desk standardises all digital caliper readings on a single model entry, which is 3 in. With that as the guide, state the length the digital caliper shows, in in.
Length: 1.5785 in
